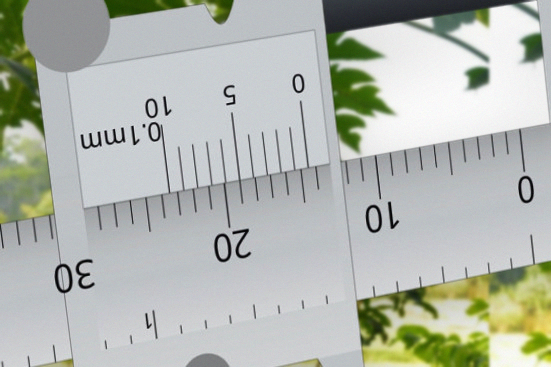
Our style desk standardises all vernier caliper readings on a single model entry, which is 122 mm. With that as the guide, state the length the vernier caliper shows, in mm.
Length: 14.5 mm
